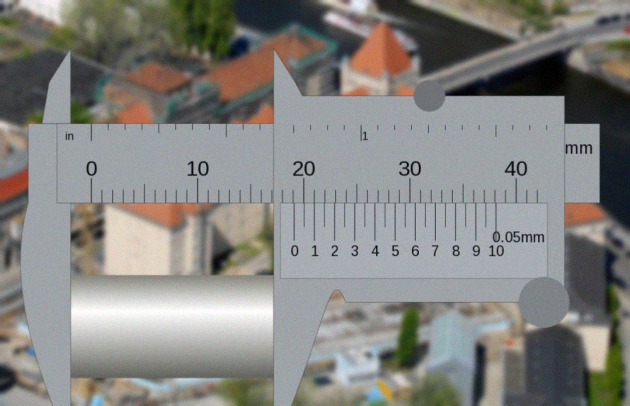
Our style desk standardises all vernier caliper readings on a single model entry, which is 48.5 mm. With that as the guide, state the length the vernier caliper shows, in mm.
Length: 19.1 mm
